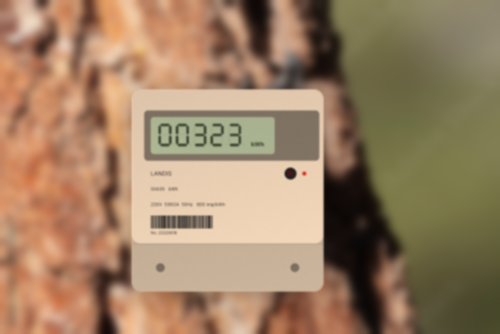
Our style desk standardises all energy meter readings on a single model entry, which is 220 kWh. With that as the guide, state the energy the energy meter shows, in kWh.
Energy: 323 kWh
